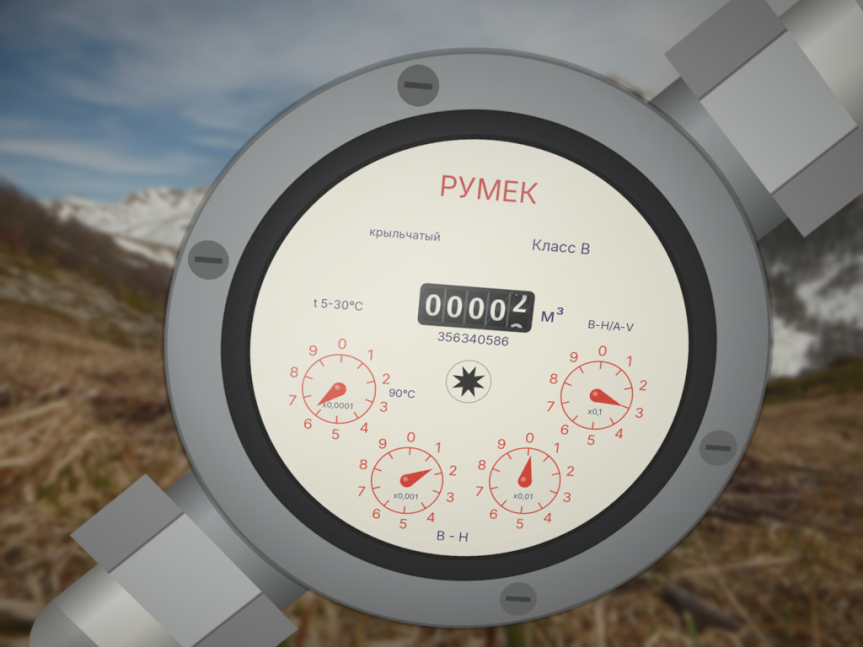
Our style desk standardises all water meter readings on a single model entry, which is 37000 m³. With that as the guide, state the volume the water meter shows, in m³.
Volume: 2.3016 m³
